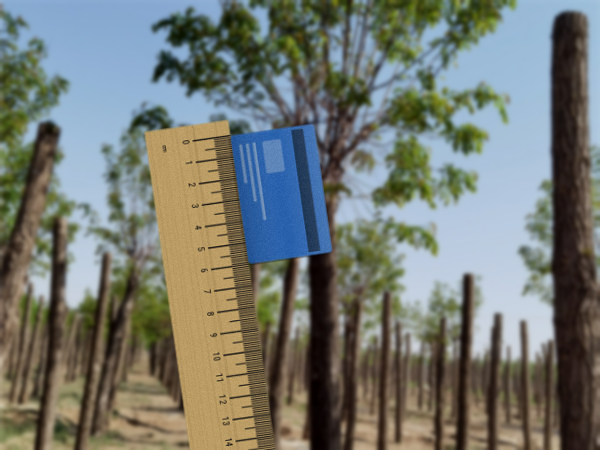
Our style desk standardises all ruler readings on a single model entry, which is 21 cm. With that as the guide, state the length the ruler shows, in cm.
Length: 6 cm
